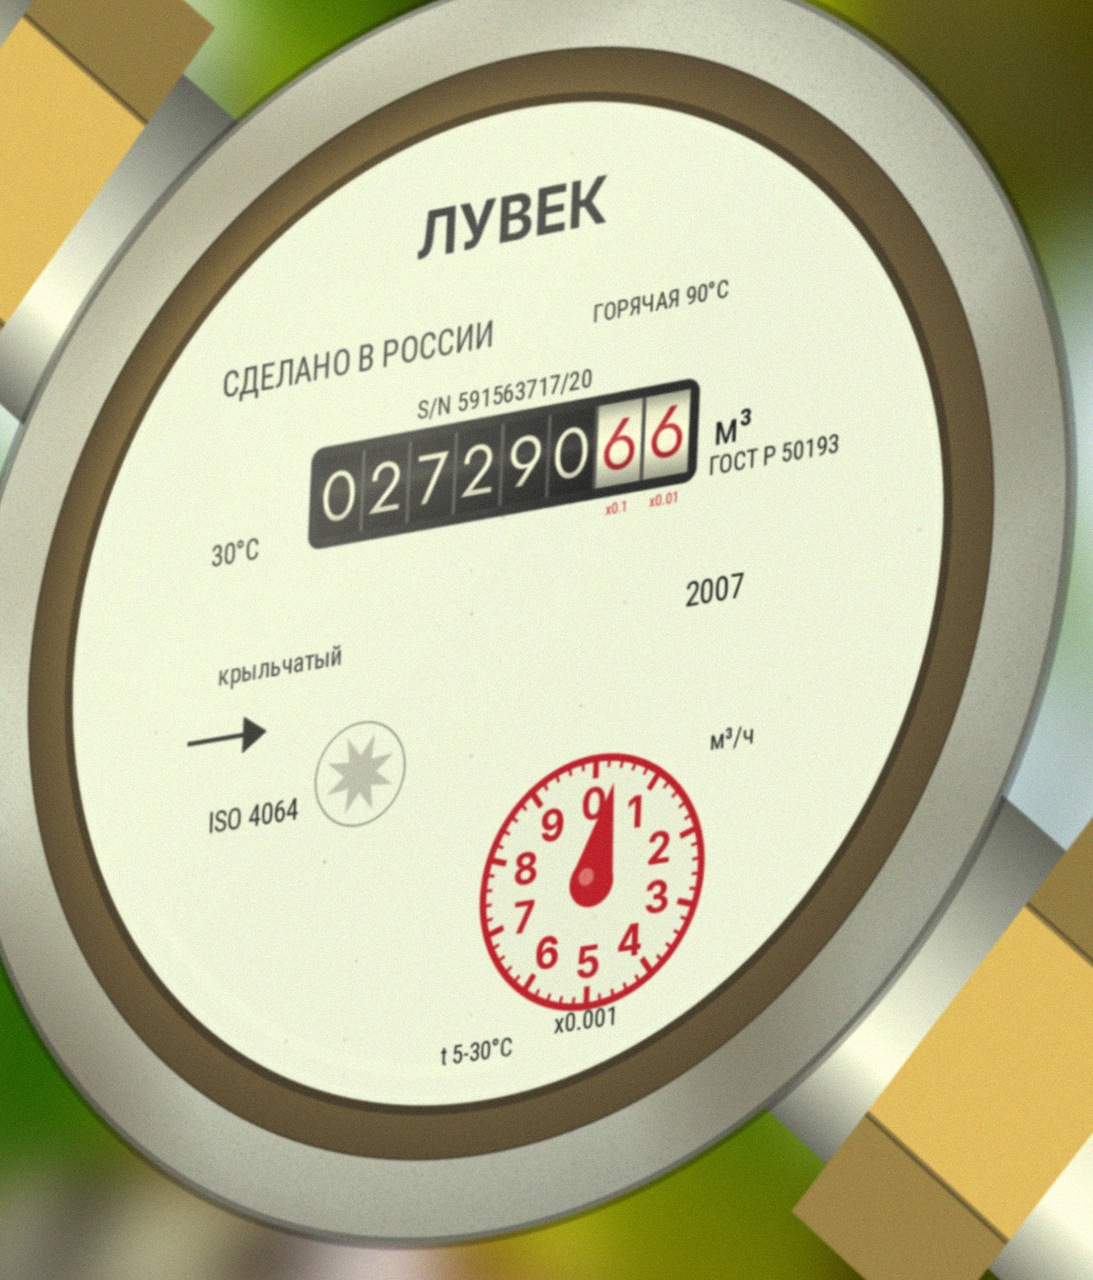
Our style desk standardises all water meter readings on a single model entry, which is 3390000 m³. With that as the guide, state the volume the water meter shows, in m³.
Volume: 27290.660 m³
